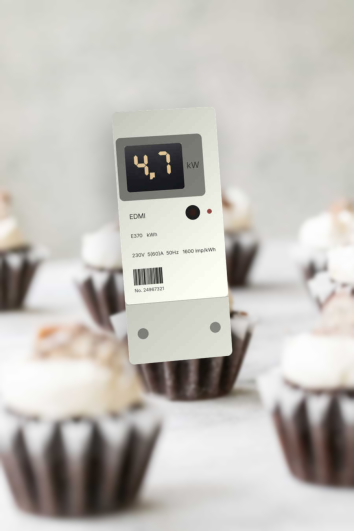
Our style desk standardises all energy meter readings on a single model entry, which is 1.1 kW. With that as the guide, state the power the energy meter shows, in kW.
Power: 4.7 kW
